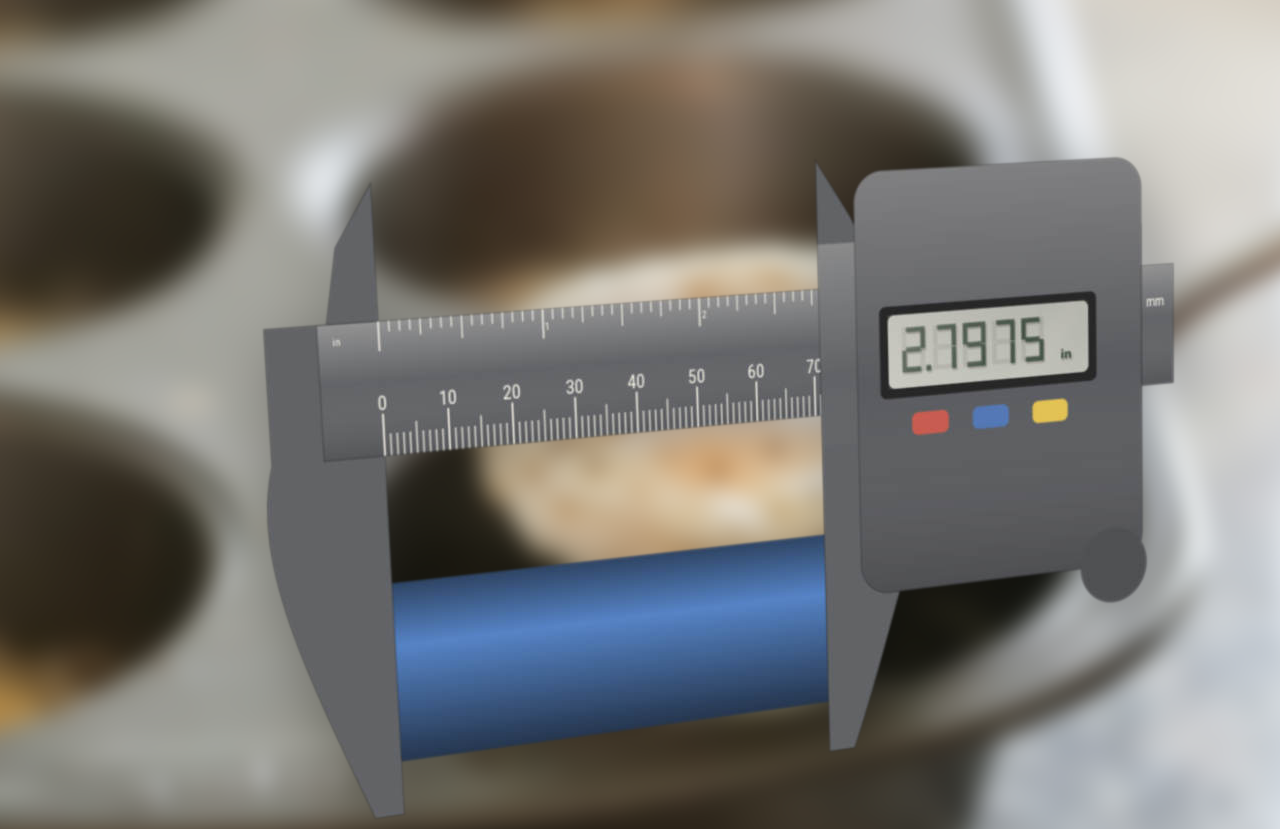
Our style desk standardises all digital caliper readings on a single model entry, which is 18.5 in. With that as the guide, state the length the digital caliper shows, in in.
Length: 2.7975 in
